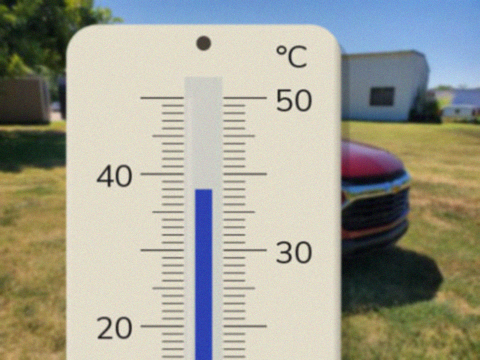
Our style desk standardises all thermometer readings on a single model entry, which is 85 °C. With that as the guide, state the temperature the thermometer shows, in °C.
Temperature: 38 °C
